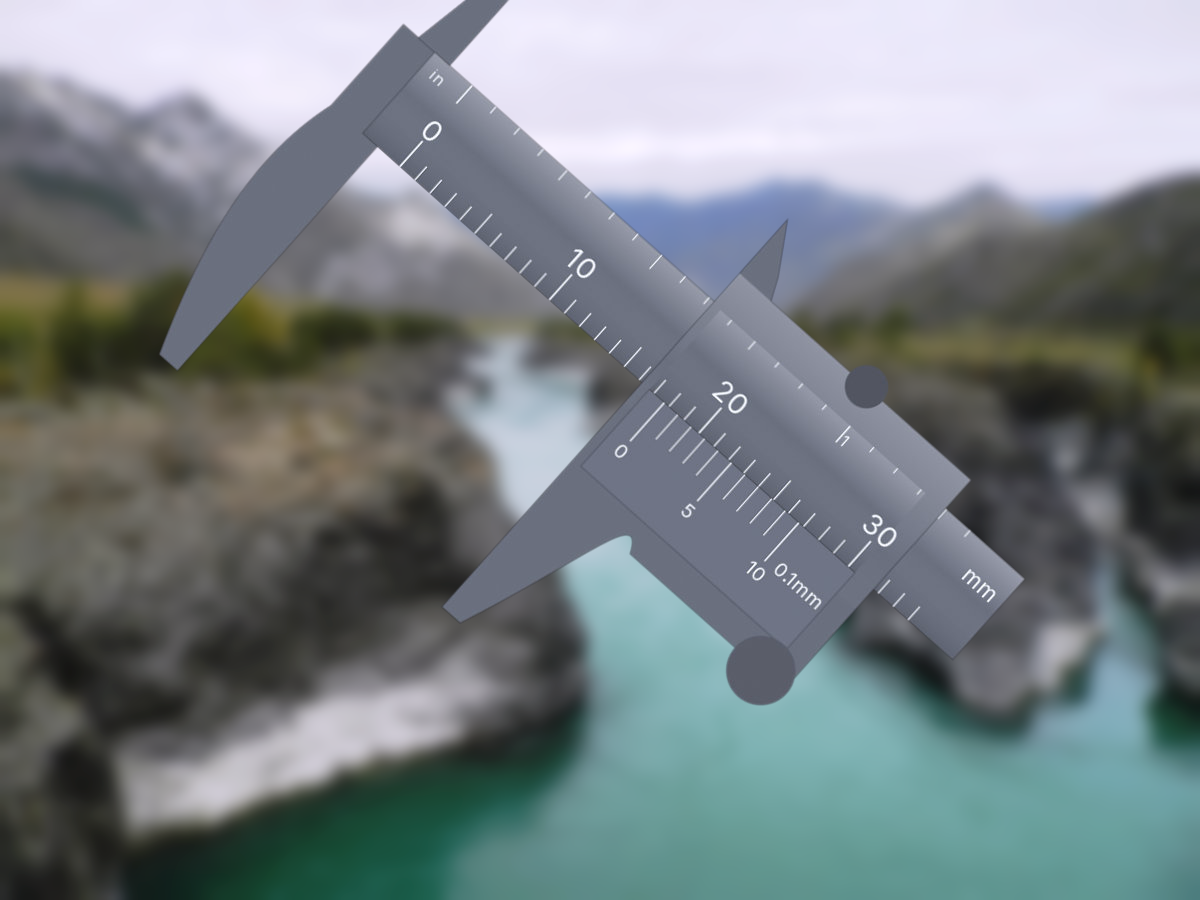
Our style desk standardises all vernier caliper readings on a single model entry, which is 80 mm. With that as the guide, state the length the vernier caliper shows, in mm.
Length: 17.7 mm
